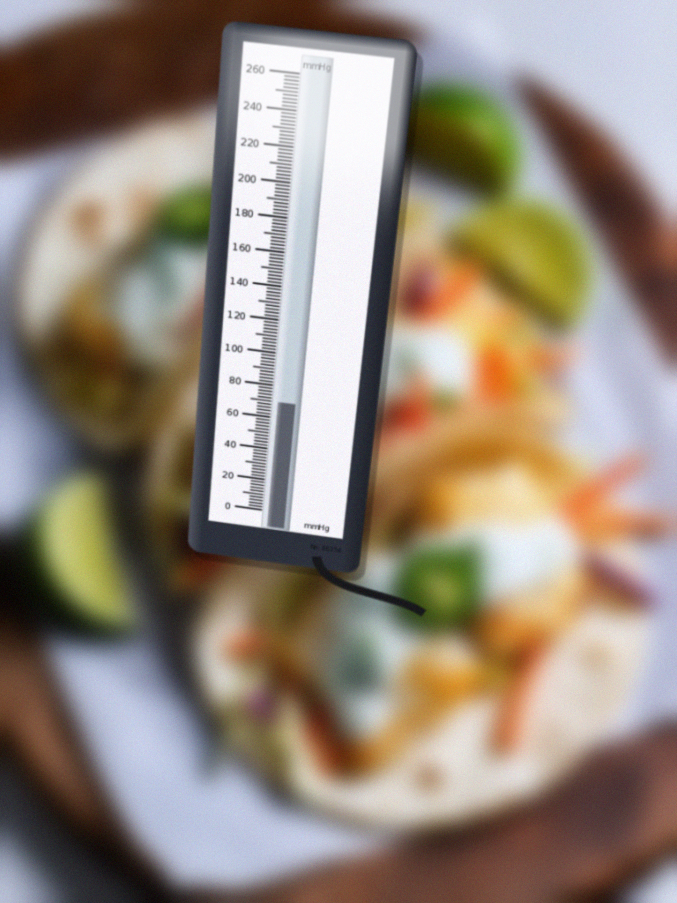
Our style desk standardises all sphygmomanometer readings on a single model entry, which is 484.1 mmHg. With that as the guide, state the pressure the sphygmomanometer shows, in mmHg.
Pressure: 70 mmHg
